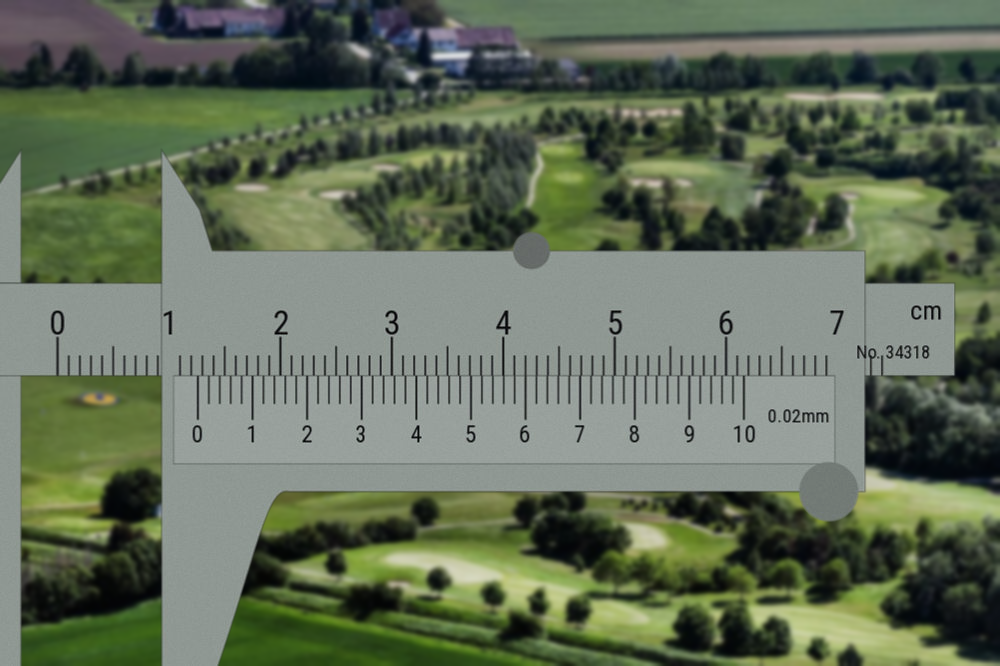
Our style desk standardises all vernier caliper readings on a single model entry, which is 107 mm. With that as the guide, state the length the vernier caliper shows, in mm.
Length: 12.6 mm
